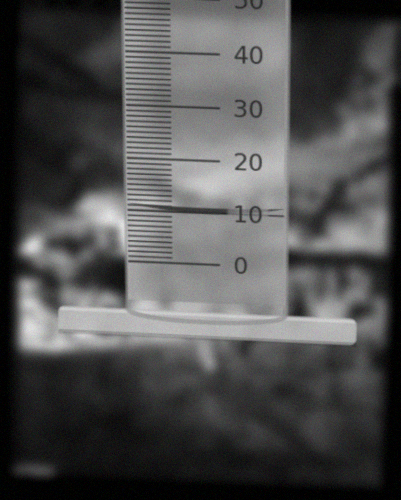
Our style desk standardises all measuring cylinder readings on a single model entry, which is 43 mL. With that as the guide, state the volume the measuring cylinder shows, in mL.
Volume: 10 mL
